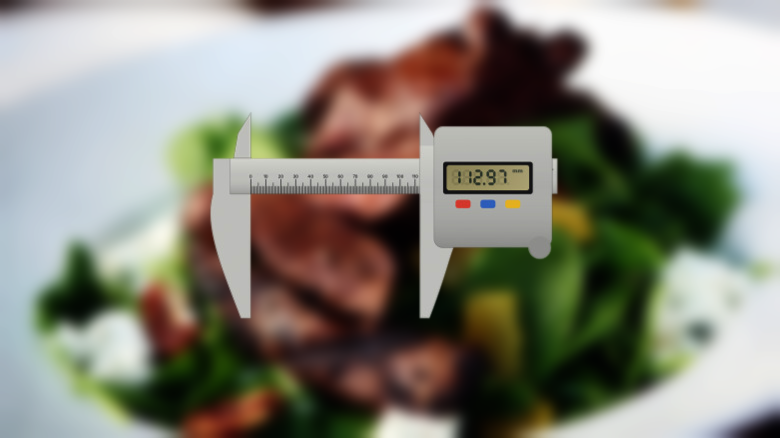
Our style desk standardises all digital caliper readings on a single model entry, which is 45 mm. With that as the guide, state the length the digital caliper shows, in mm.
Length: 112.97 mm
